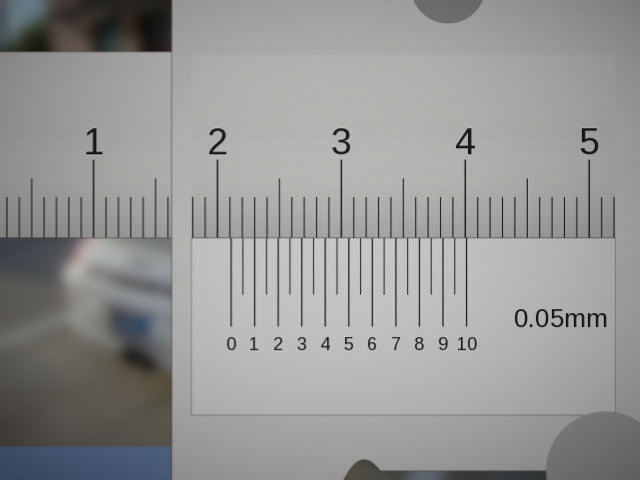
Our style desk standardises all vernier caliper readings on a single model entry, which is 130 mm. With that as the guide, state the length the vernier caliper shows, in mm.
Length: 21.1 mm
